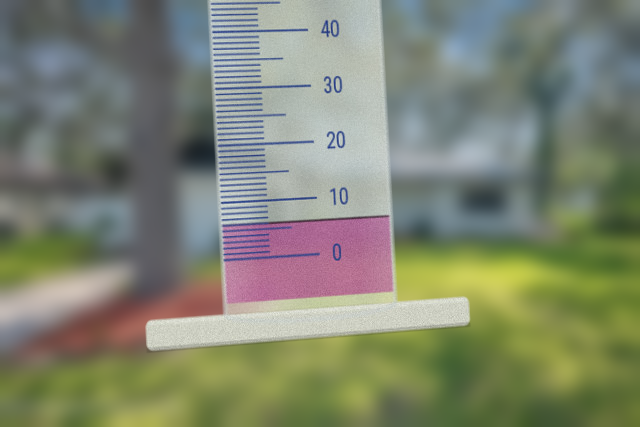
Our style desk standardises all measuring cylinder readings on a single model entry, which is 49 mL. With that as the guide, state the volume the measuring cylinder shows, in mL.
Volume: 6 mL
